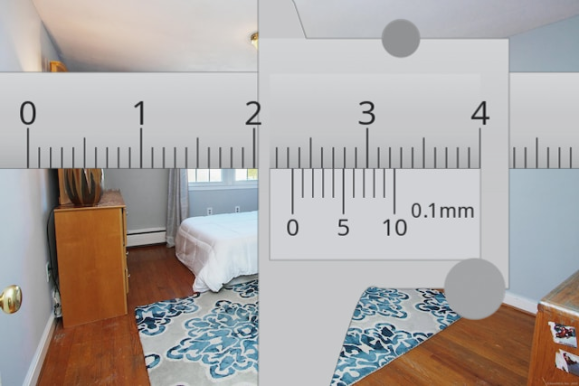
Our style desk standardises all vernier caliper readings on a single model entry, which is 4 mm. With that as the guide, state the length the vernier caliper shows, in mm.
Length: 23.4 mm
